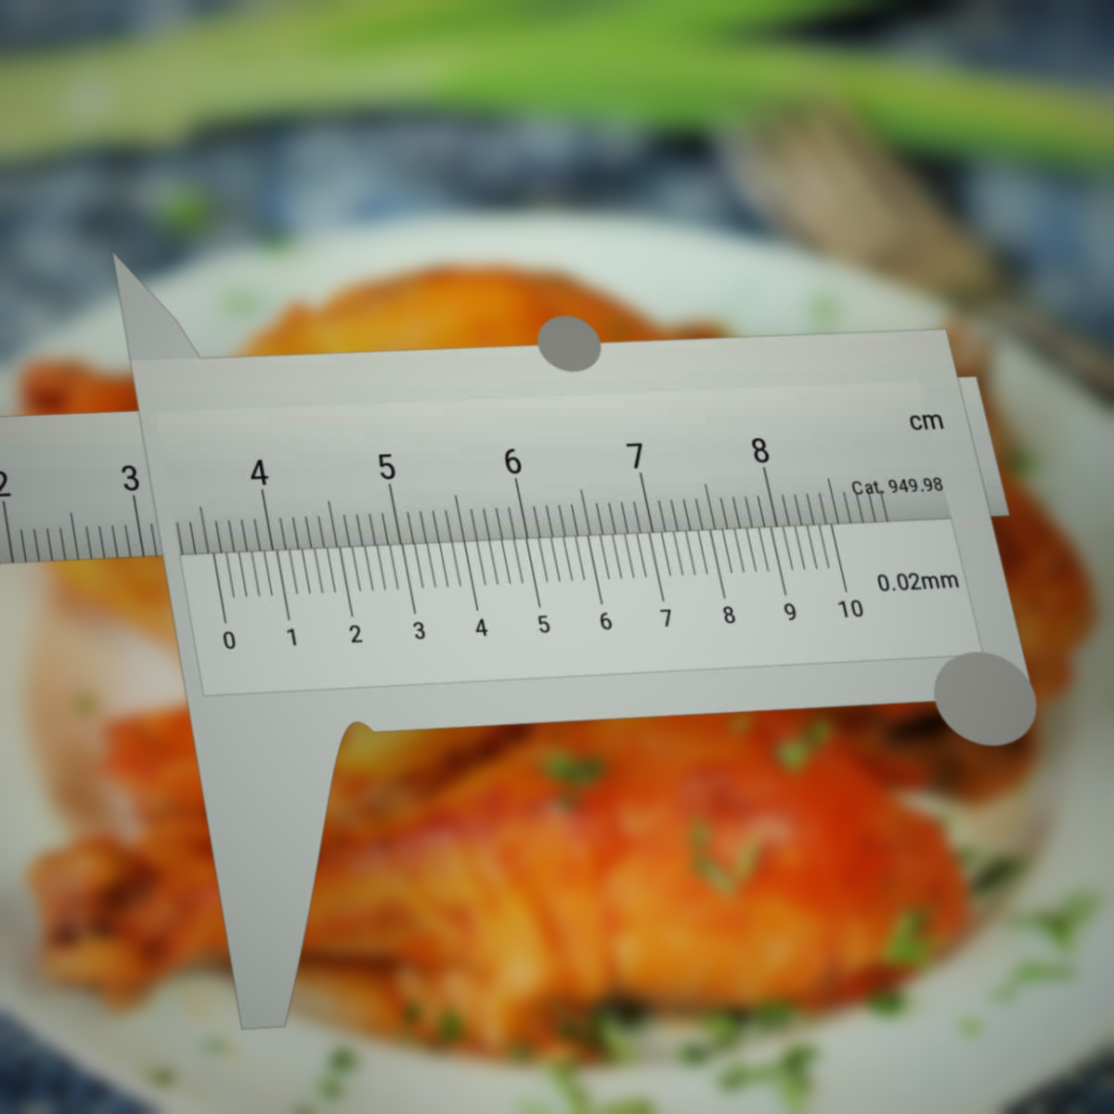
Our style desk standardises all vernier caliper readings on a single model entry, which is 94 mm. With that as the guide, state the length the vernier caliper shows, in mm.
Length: 35.4 mm
